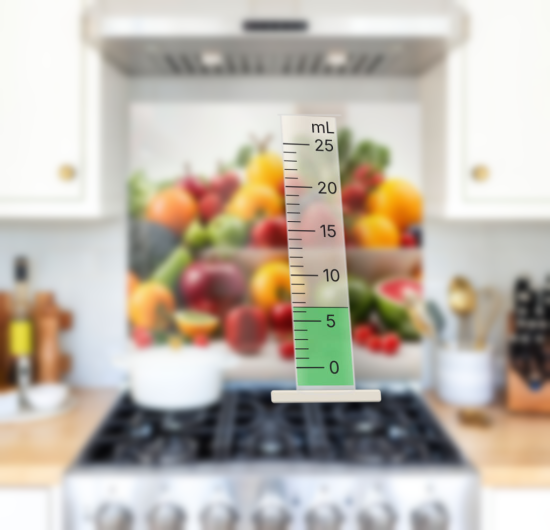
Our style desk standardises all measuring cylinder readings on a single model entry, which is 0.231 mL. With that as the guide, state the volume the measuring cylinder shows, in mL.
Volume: 6.5 mL
